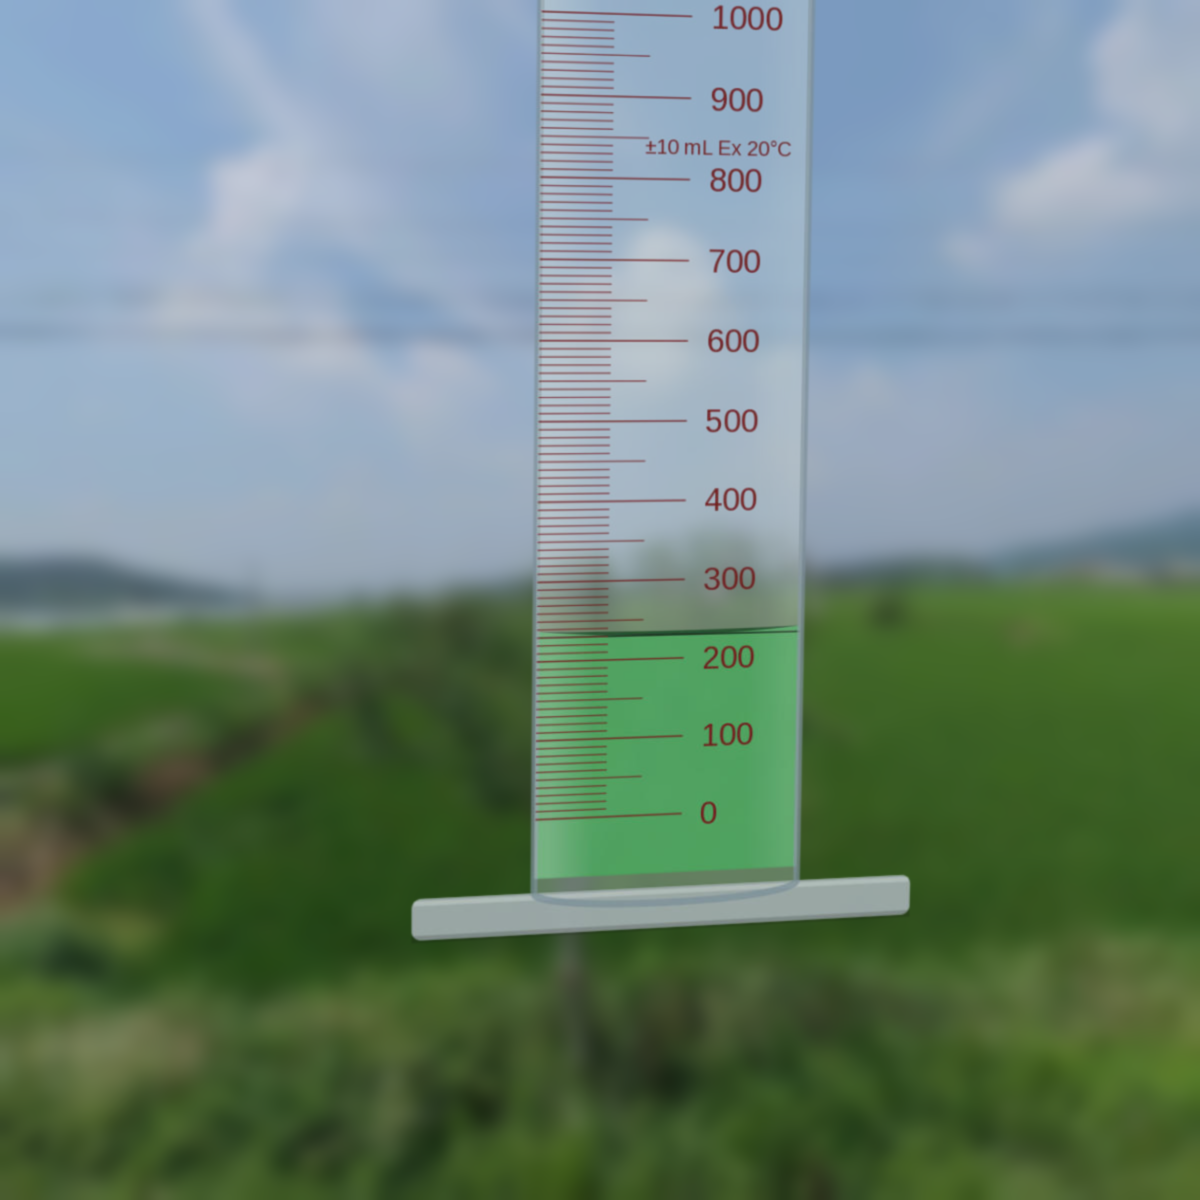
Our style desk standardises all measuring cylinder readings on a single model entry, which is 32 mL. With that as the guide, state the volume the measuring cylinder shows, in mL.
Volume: 230 mL
